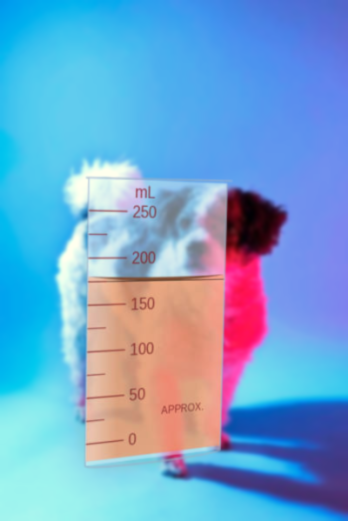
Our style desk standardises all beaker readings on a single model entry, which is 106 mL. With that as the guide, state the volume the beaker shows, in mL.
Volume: 175 mL
